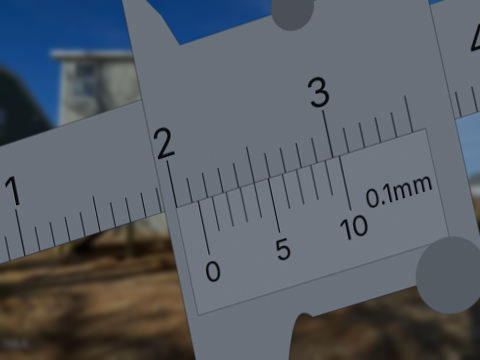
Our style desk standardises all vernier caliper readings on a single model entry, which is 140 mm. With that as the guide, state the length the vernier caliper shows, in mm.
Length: 21.4 mm
